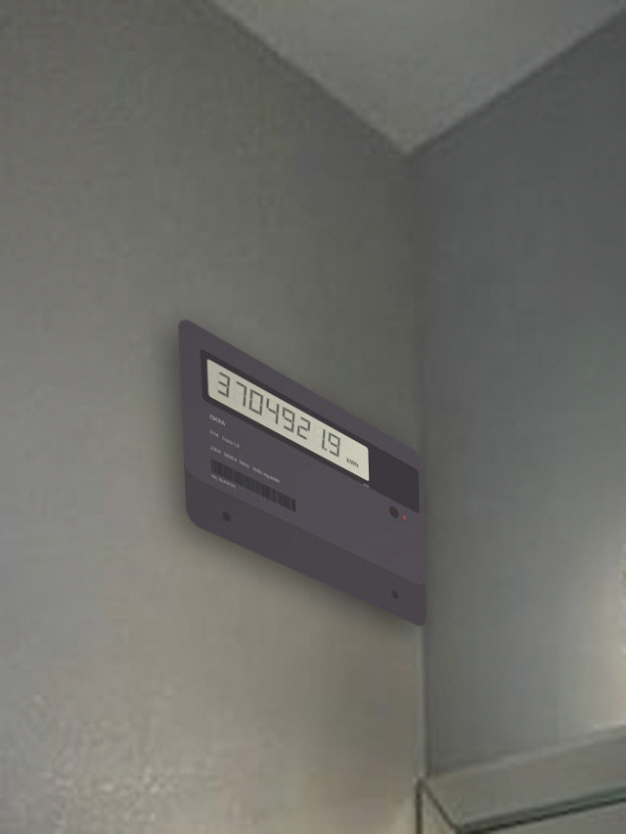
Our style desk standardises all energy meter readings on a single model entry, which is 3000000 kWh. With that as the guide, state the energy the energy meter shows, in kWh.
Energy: 3704921.9 kWh
